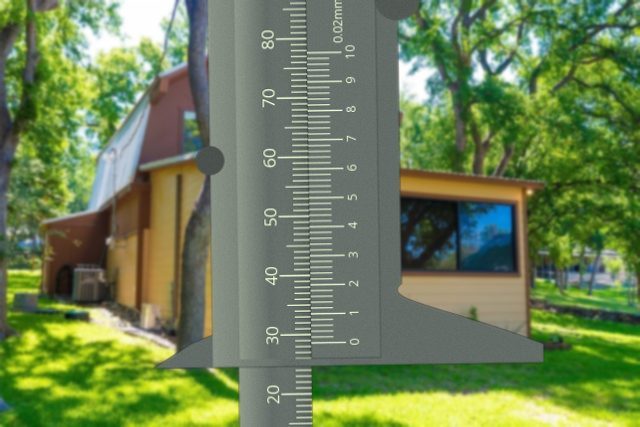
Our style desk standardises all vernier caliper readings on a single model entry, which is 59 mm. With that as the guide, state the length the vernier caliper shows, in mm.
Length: 28.6 mm
